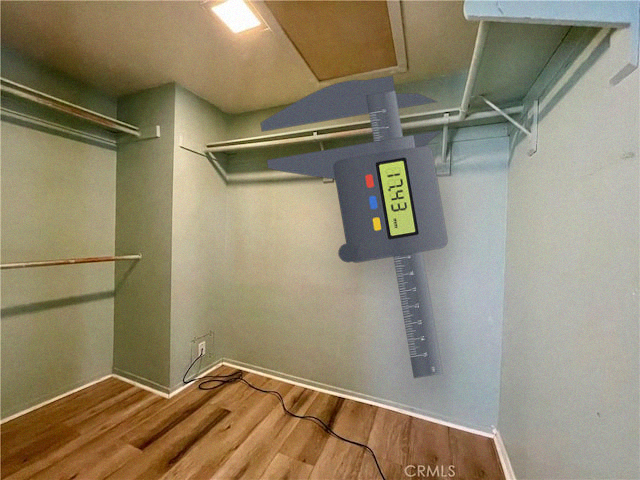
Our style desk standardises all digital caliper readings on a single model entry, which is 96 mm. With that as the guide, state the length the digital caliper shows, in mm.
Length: 17.43 mm
